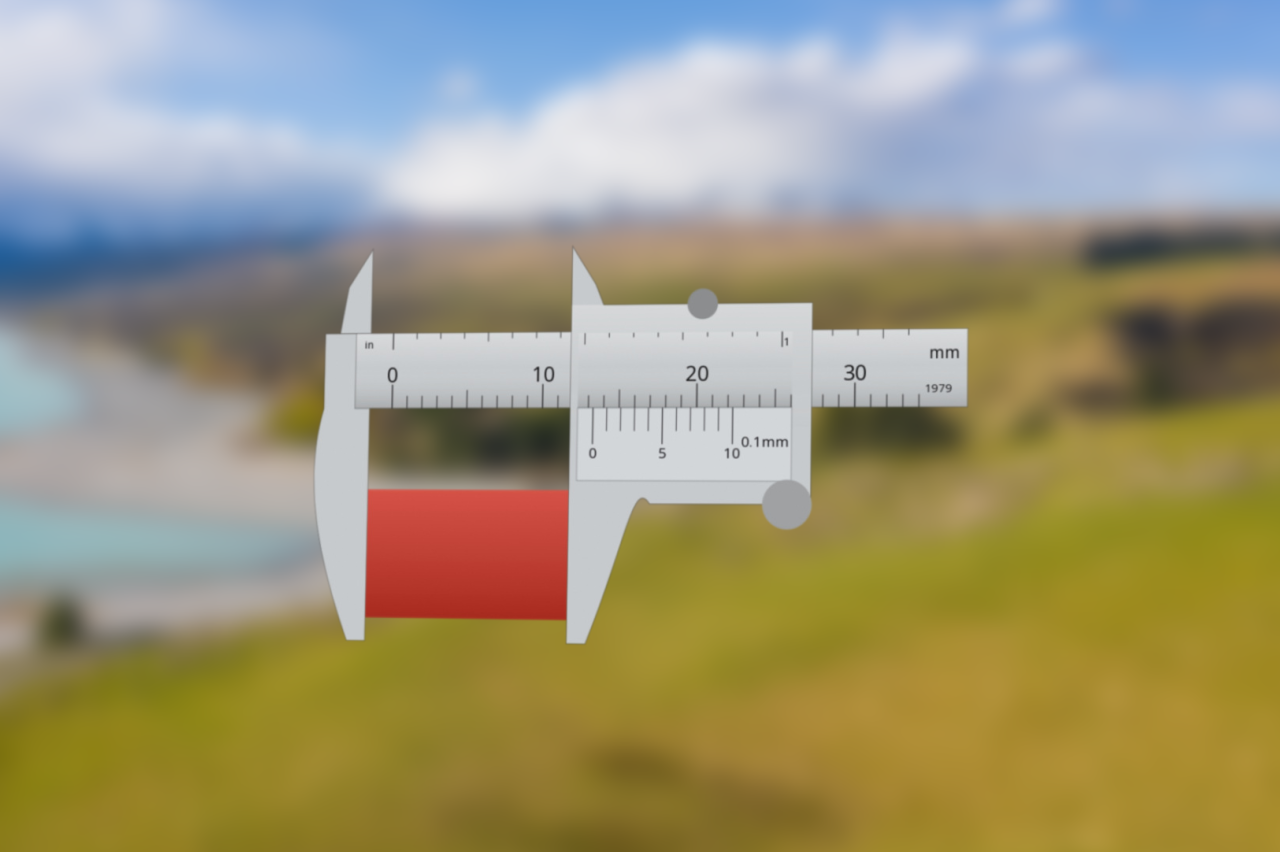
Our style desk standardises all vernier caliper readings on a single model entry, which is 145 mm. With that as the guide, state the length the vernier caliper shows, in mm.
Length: 13.3 mm
